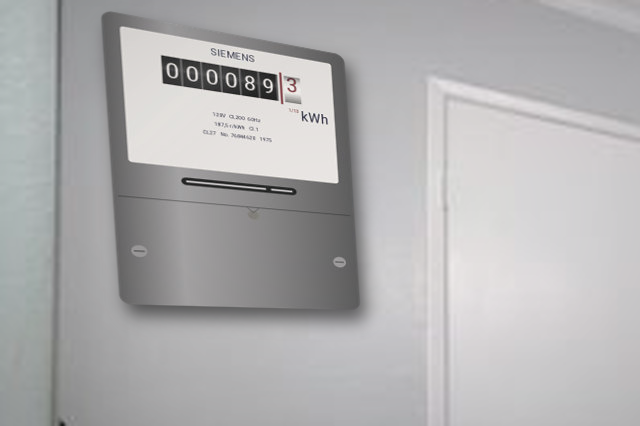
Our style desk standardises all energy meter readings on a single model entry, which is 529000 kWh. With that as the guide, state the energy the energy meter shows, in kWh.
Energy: 89.3 kWh
